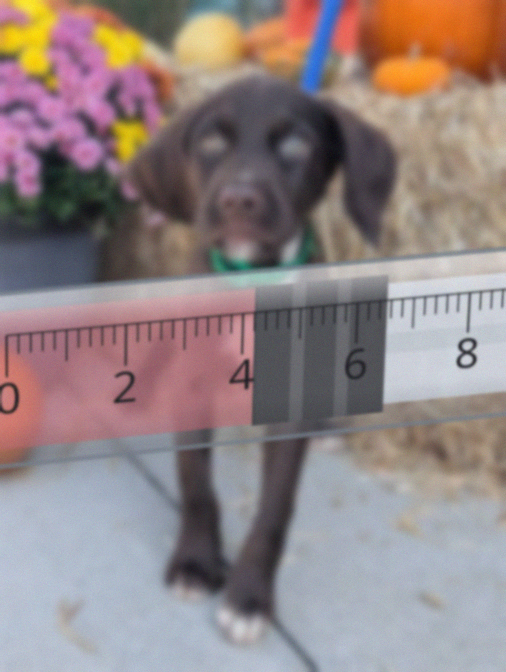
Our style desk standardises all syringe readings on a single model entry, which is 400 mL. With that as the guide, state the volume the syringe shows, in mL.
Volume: 4.2 mL
